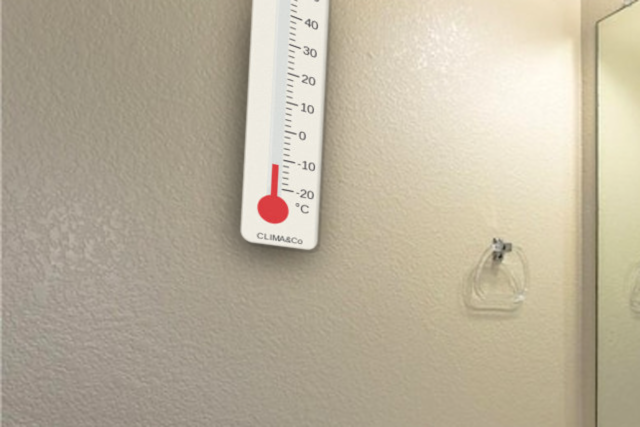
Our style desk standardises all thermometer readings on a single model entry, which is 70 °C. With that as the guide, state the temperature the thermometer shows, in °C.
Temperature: -12 °C
